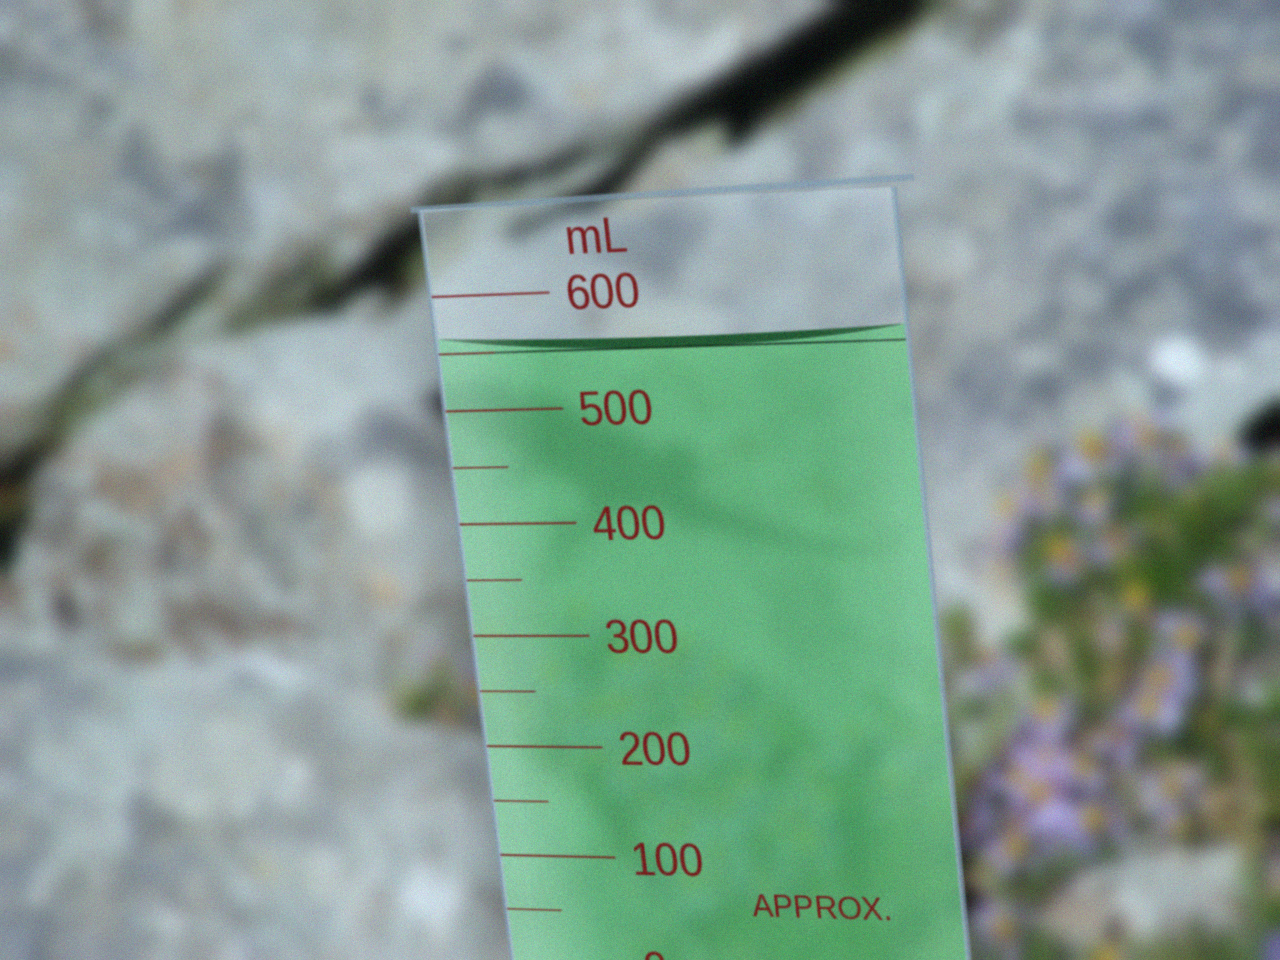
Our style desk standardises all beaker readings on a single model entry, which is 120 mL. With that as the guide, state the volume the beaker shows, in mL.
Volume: 550 mL
